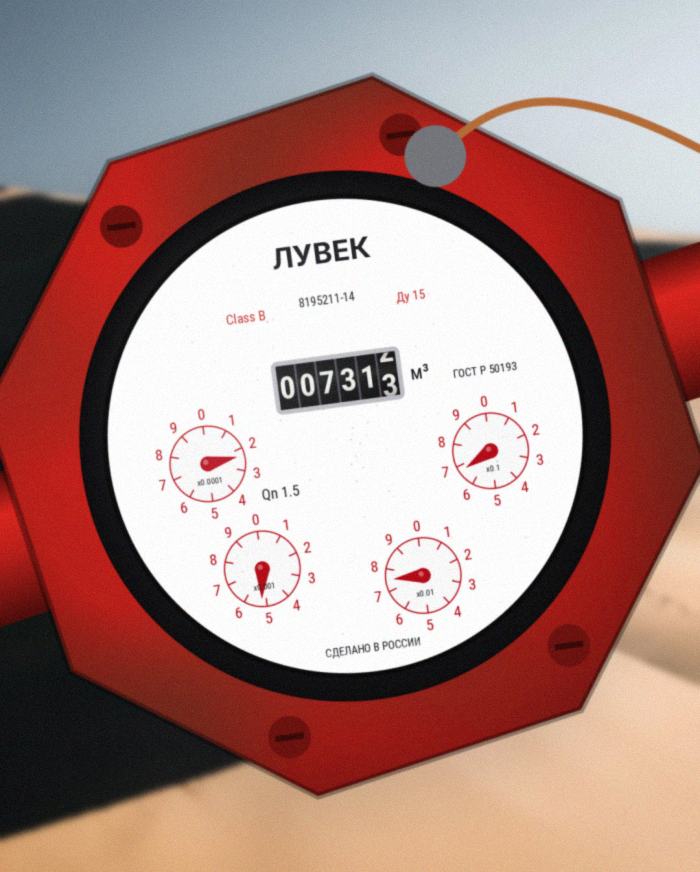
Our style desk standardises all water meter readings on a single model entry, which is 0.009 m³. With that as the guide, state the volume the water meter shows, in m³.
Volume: 7312.6752 m³
